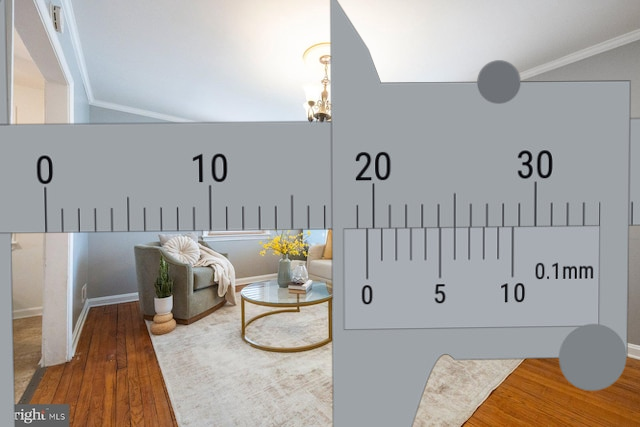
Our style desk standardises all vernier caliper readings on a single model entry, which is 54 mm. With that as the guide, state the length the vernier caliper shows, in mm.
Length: 19.6 mm
